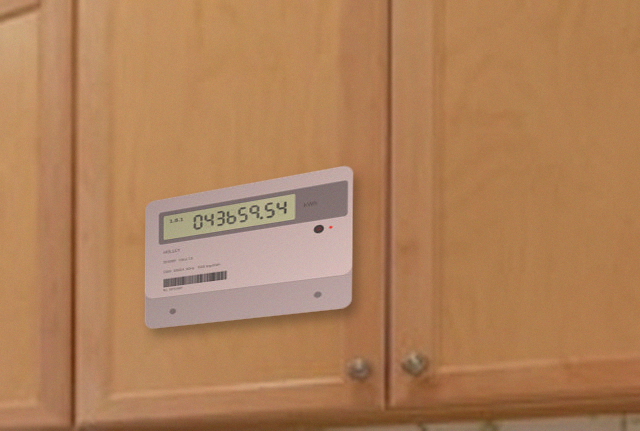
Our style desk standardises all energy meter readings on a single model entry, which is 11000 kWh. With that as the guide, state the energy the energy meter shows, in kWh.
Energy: 43659.54 kWh
